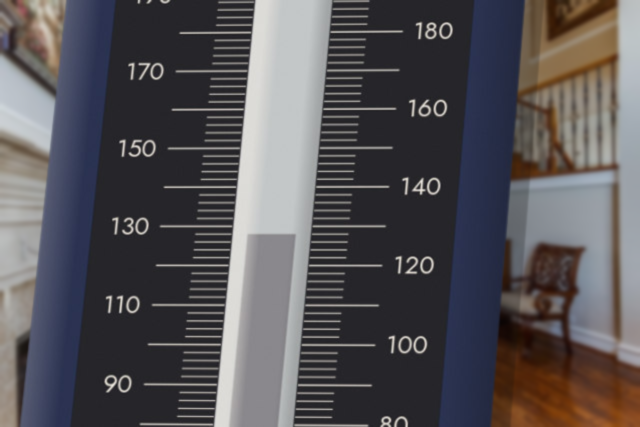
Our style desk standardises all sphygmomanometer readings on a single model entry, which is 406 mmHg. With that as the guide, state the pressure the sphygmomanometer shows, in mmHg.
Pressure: 128 mmHg
